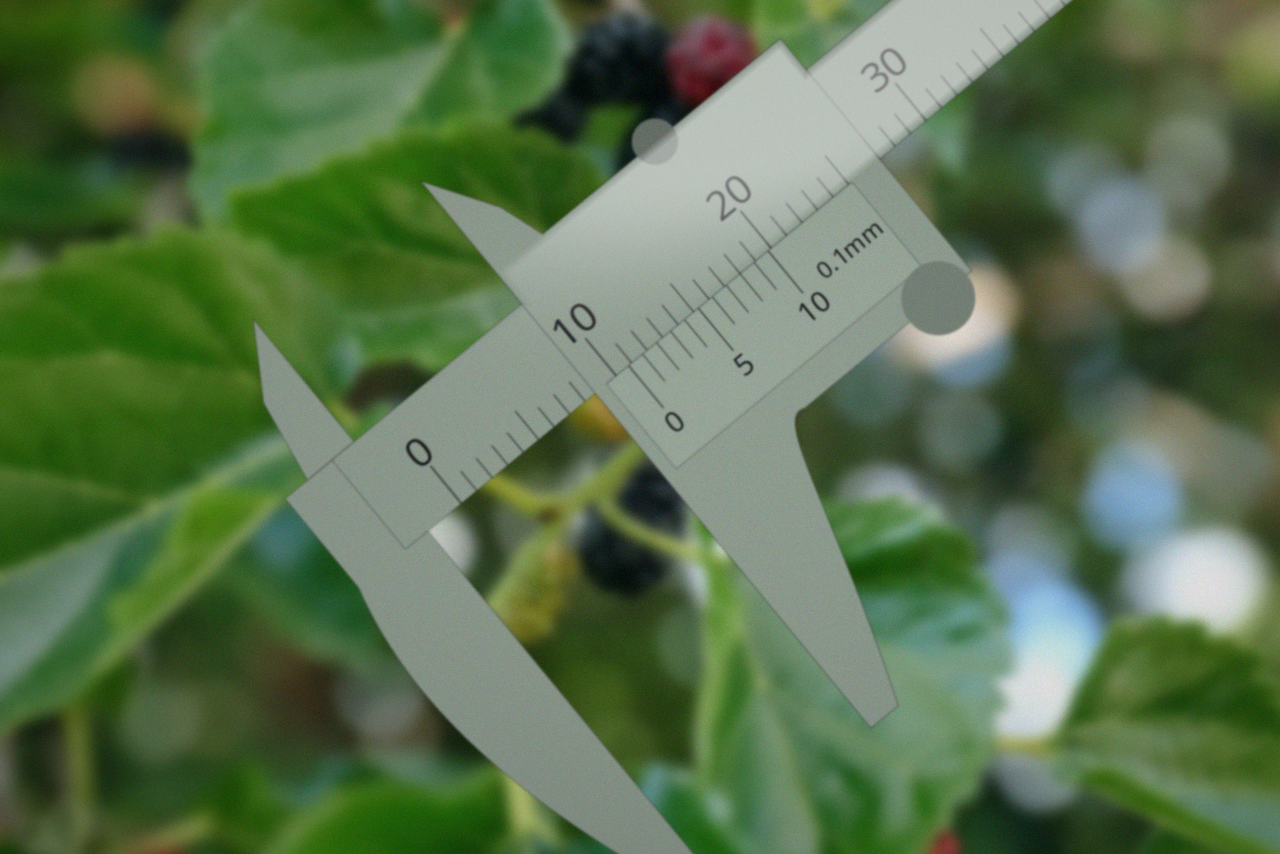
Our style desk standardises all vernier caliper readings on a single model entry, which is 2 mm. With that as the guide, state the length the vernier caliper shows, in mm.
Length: 10.8 mm
